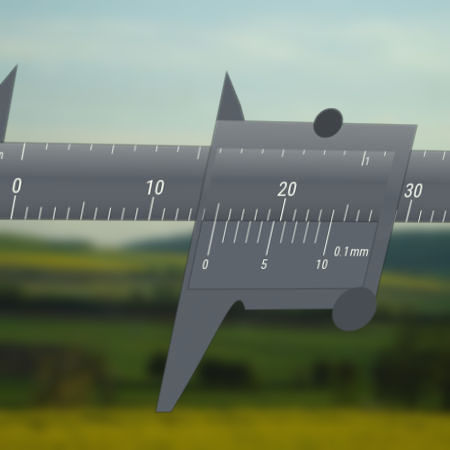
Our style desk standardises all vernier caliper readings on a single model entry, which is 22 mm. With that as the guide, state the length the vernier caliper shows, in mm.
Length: 15.0 mm
